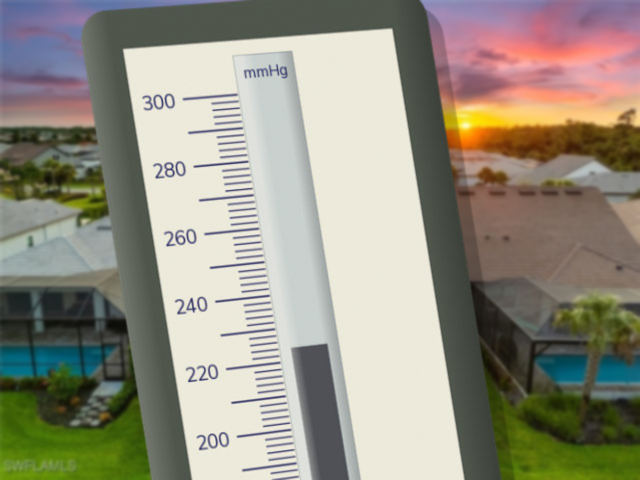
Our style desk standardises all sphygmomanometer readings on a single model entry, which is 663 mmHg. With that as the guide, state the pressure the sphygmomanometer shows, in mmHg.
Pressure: 224 mmHg
